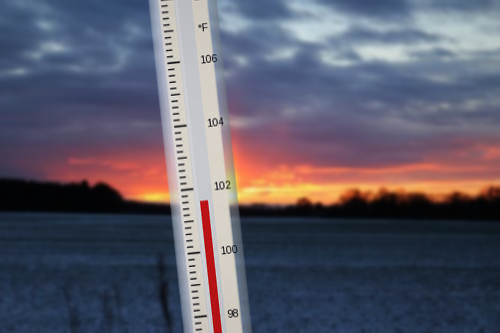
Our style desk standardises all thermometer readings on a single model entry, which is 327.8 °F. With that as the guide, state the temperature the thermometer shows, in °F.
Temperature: 101.6 °F
